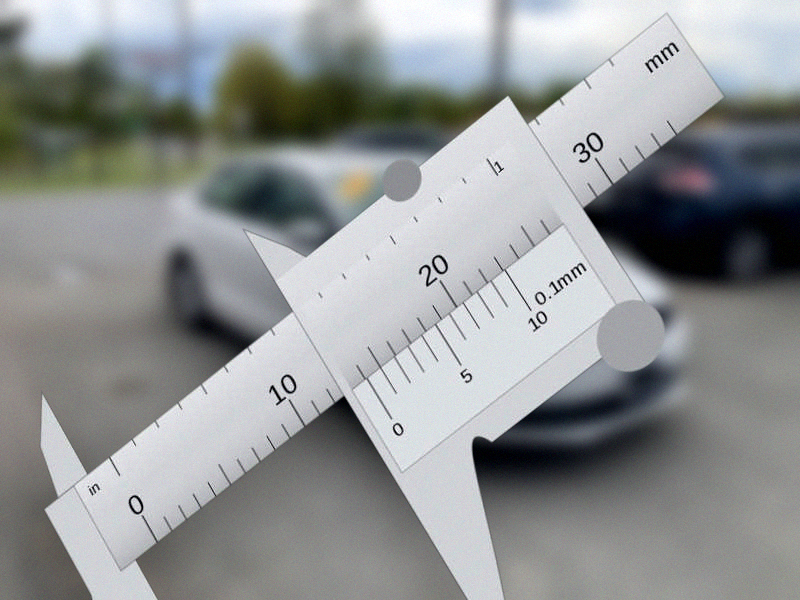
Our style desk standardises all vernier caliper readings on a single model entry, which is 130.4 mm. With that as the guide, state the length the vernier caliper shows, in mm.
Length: 14.1 mm
